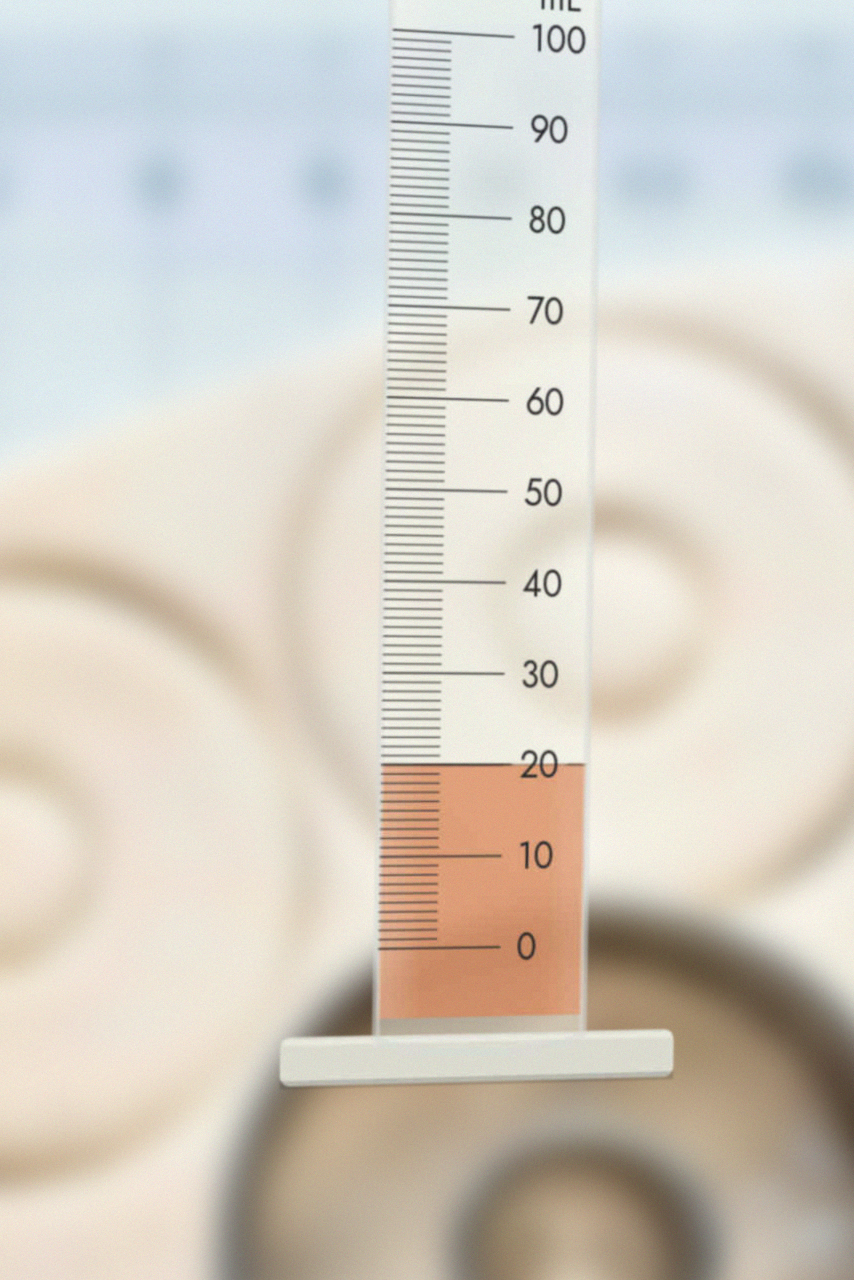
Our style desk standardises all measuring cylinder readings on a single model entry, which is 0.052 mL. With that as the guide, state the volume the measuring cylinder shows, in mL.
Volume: 20 mL
